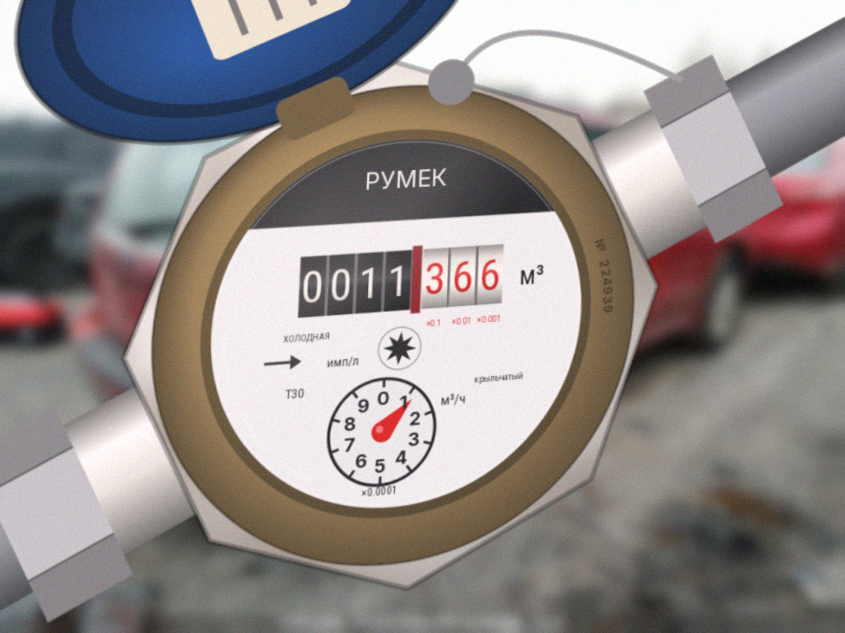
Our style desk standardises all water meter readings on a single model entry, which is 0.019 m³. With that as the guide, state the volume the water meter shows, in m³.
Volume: 11.3661 m³
